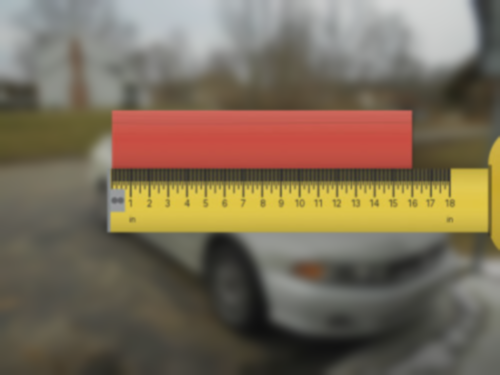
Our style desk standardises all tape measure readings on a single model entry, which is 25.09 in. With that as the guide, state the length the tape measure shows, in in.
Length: 16 in
